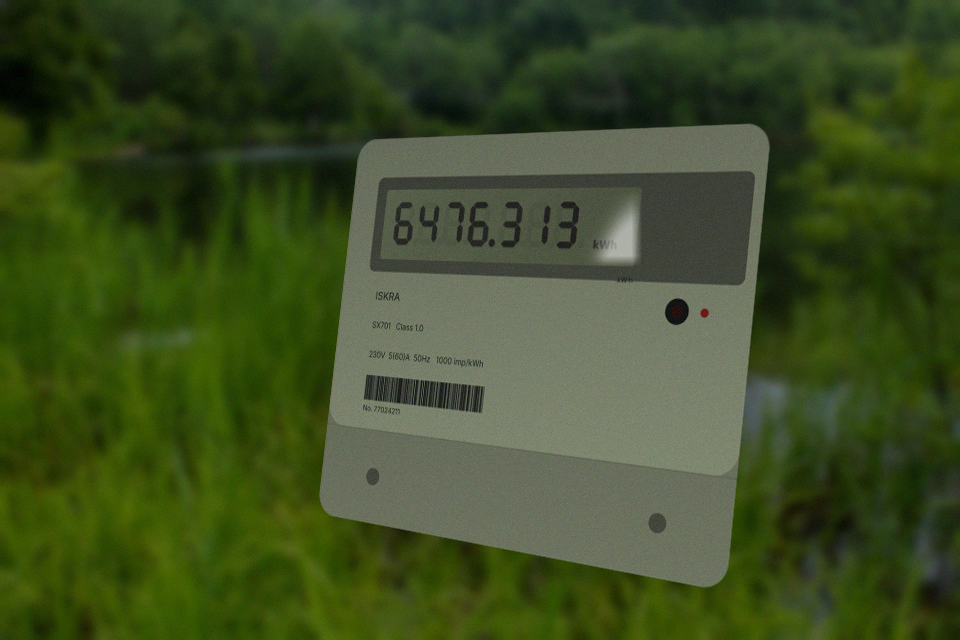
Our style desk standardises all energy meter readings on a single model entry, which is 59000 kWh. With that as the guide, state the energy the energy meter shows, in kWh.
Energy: 6476.313 kWh
